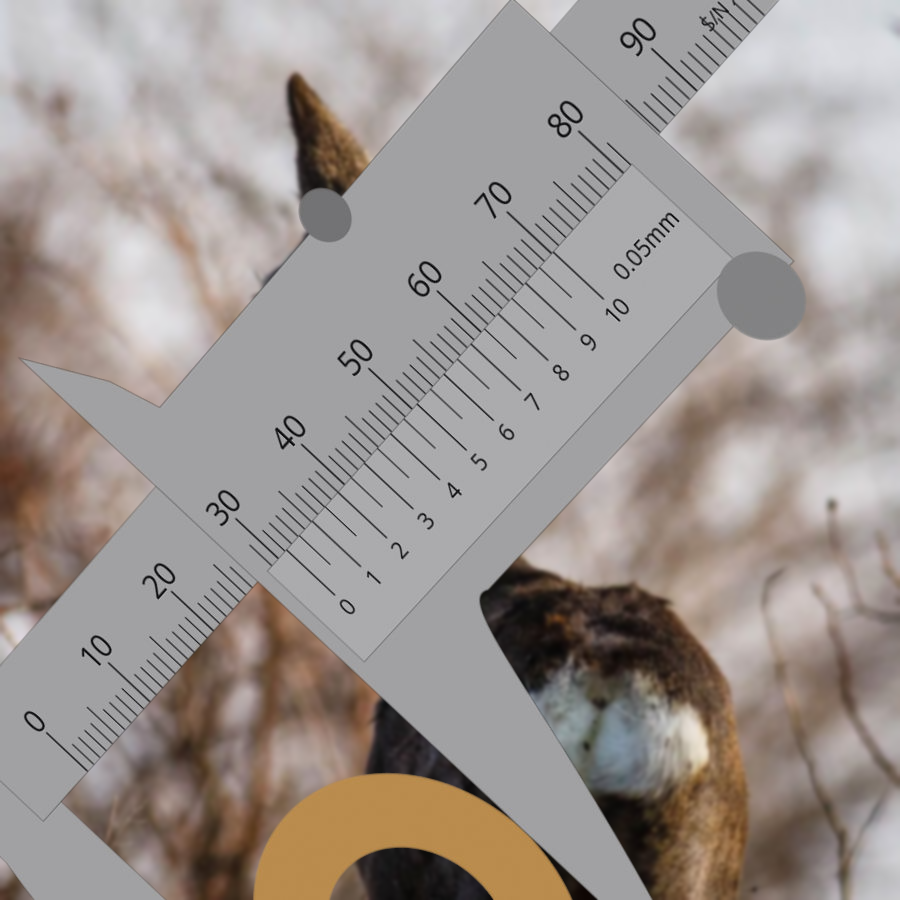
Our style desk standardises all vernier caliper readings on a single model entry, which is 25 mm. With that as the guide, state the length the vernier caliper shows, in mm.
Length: 31.2 mm
